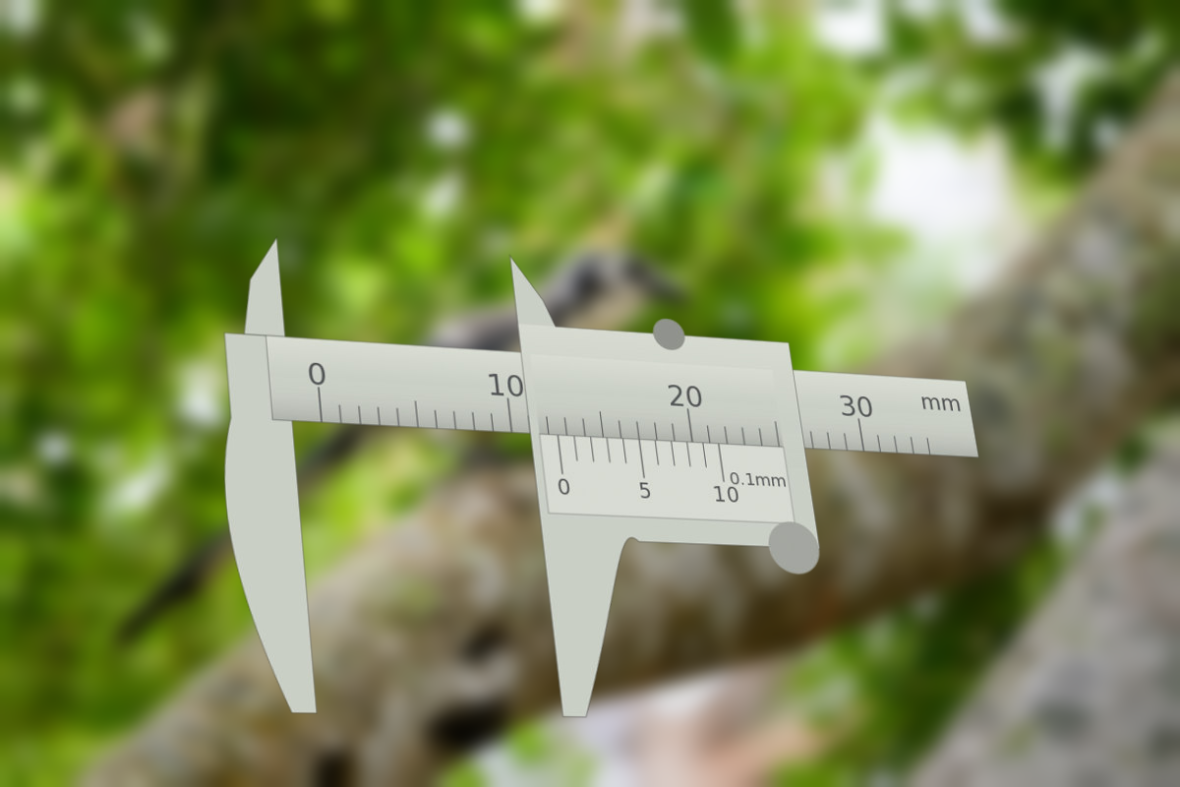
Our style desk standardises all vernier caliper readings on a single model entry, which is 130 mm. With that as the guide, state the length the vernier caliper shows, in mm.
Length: 12.5 mm
